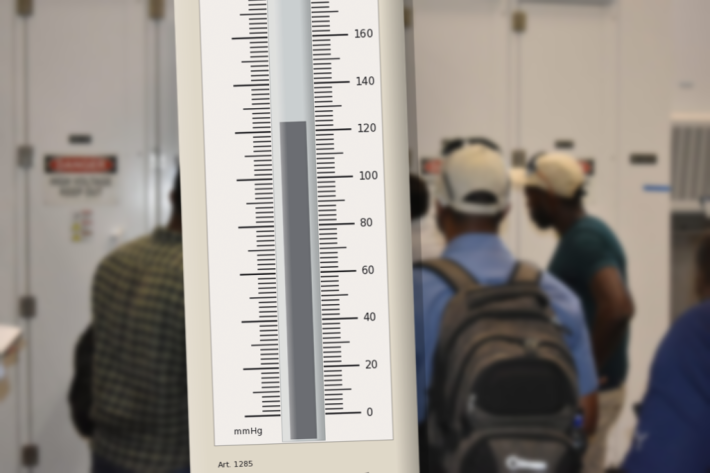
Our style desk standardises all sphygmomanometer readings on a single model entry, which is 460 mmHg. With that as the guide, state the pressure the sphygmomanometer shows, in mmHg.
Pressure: 124 mmHg
